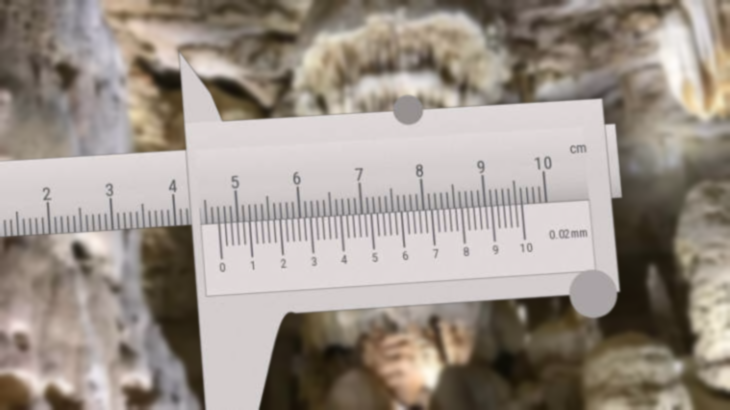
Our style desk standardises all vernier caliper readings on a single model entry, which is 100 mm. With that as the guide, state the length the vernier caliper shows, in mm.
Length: 47.0 mm
